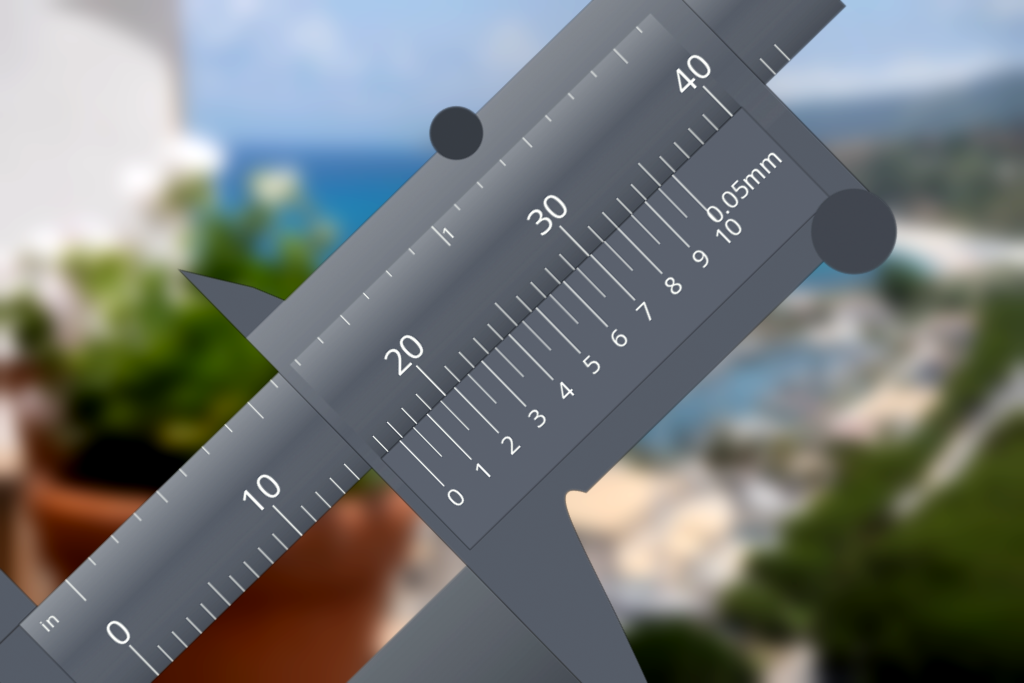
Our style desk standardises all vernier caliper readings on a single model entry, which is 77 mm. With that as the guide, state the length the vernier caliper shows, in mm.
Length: 16.8 mm
